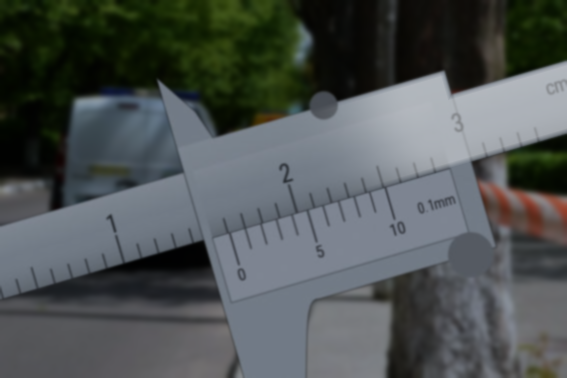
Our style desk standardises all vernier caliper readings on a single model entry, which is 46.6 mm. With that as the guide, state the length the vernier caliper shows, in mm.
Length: 16.1 mm
